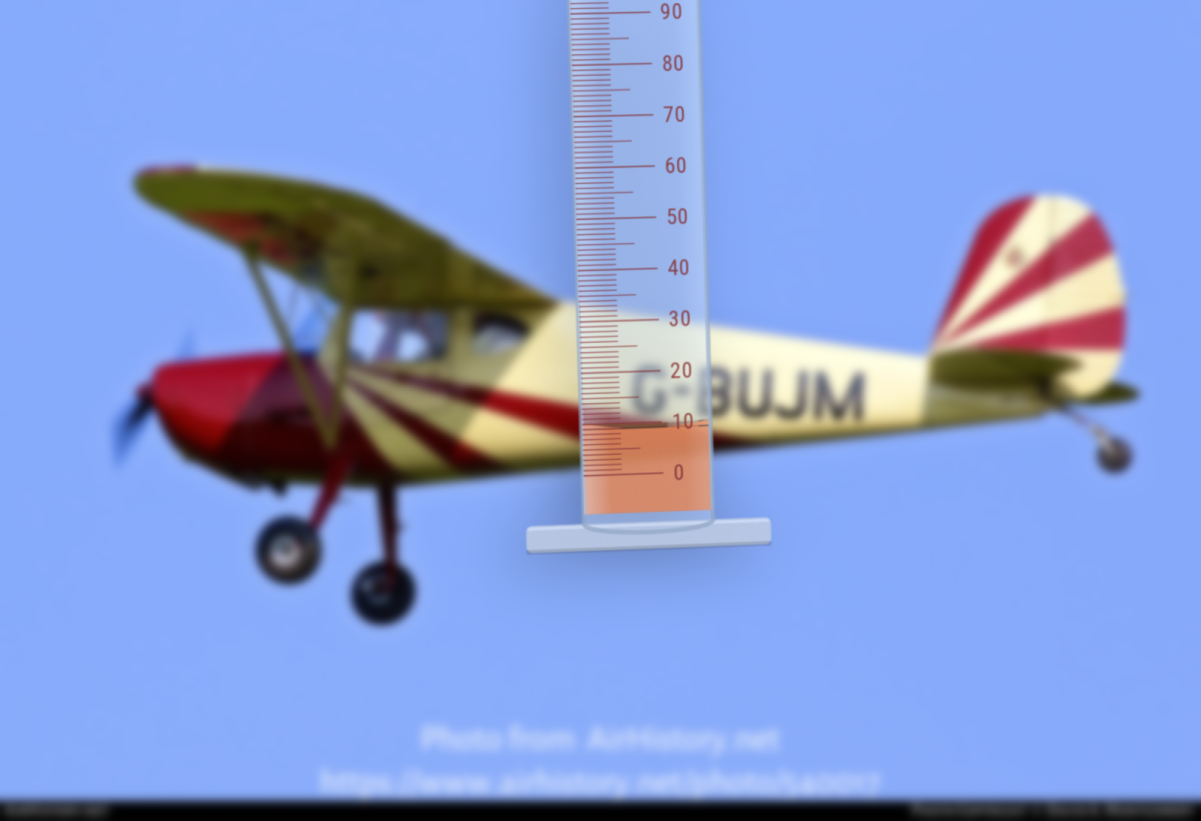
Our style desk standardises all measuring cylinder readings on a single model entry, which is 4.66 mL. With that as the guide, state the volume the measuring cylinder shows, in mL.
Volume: 9 mL
